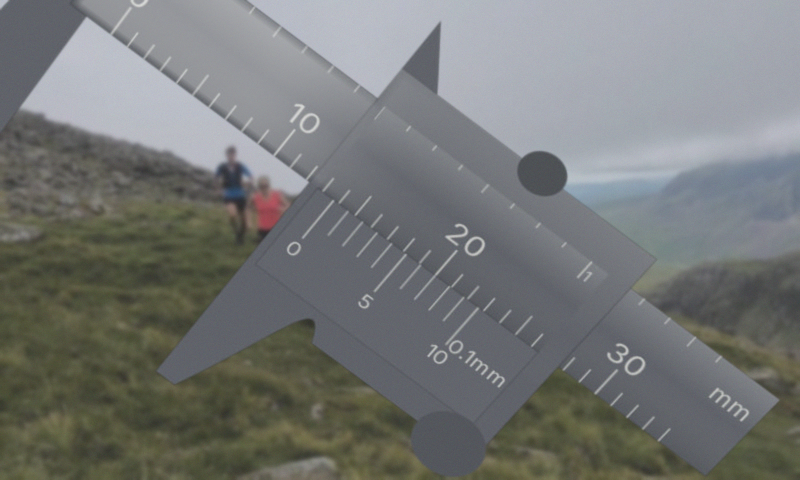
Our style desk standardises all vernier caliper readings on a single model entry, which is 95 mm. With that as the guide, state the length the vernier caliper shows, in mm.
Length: 13.7 mm
